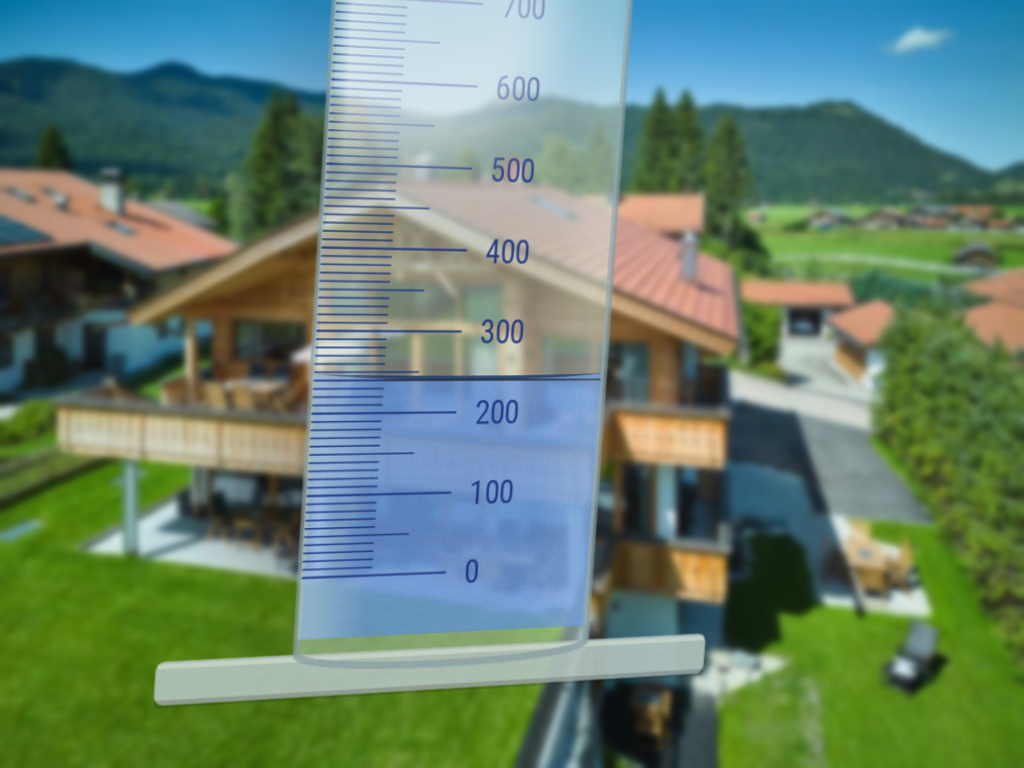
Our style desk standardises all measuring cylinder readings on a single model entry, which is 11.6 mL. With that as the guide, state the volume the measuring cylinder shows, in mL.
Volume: 240 mL
